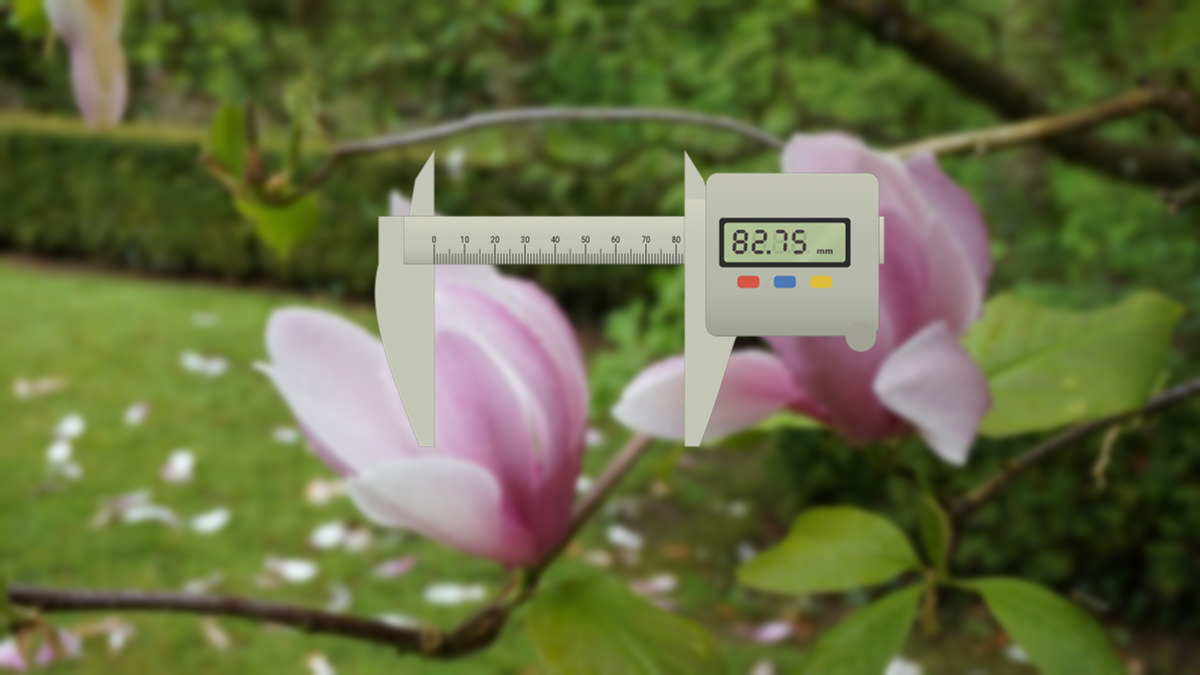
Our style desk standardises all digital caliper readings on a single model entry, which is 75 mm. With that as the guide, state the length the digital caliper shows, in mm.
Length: 82.75 mm
